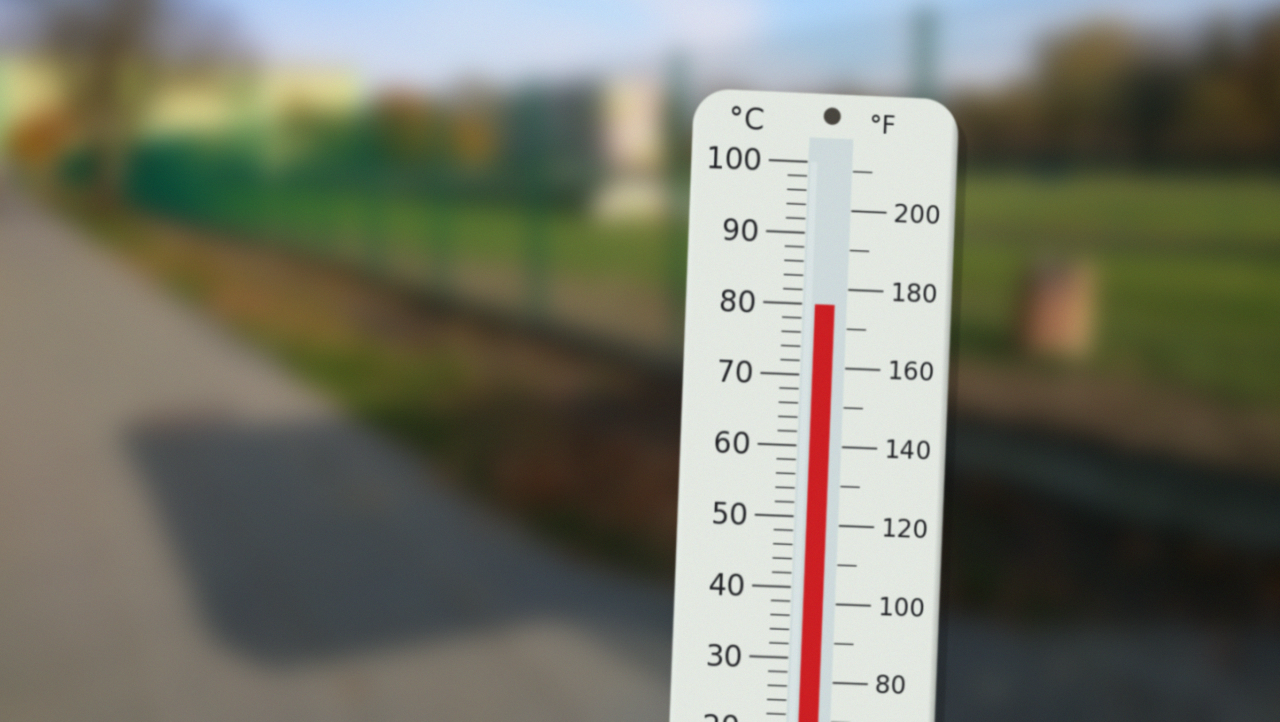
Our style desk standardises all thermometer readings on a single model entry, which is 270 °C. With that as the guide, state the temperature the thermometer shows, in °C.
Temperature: 80 °C
